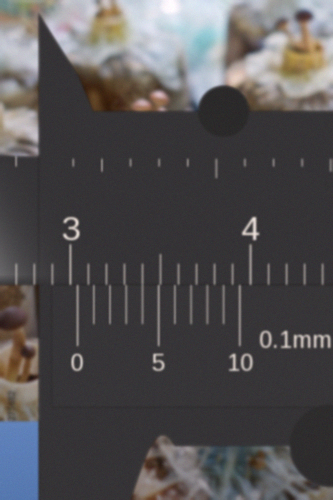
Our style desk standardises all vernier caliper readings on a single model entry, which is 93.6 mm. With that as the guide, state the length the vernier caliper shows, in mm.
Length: 30.4 mm
